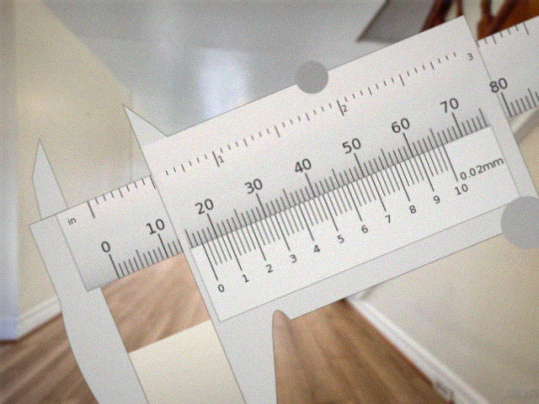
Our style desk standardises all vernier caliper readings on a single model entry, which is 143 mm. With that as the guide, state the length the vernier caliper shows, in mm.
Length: 17.0 mm
